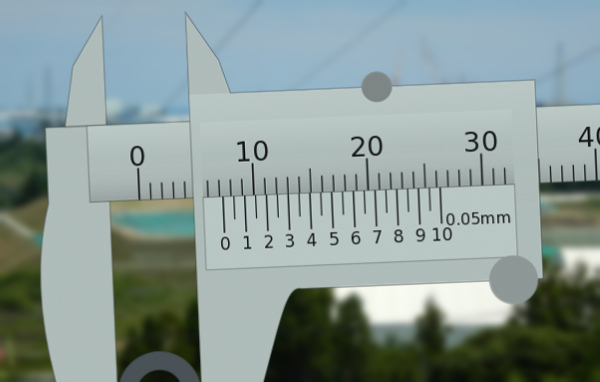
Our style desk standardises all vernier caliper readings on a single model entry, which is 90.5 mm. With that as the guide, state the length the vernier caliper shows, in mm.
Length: 7.3 mm
